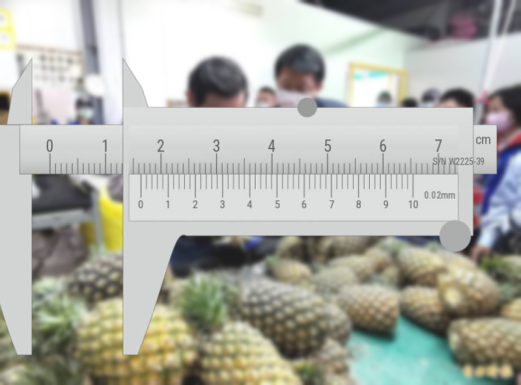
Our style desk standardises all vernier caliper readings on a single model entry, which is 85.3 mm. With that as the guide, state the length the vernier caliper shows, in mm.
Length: 16.4 mm
